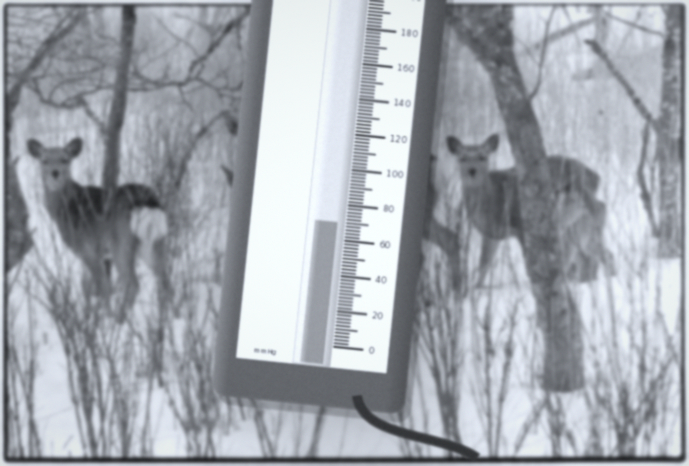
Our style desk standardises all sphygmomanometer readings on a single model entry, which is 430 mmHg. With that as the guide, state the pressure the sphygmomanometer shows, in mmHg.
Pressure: 70 mmHg
